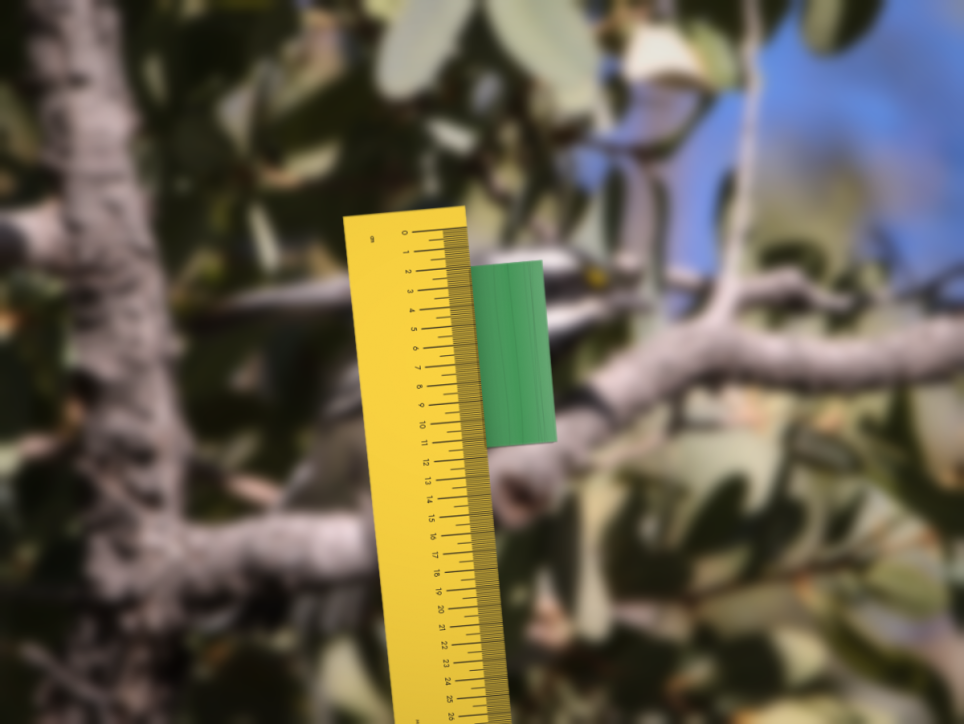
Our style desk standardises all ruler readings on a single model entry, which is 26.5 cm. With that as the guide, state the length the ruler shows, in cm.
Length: 9.5 cm
